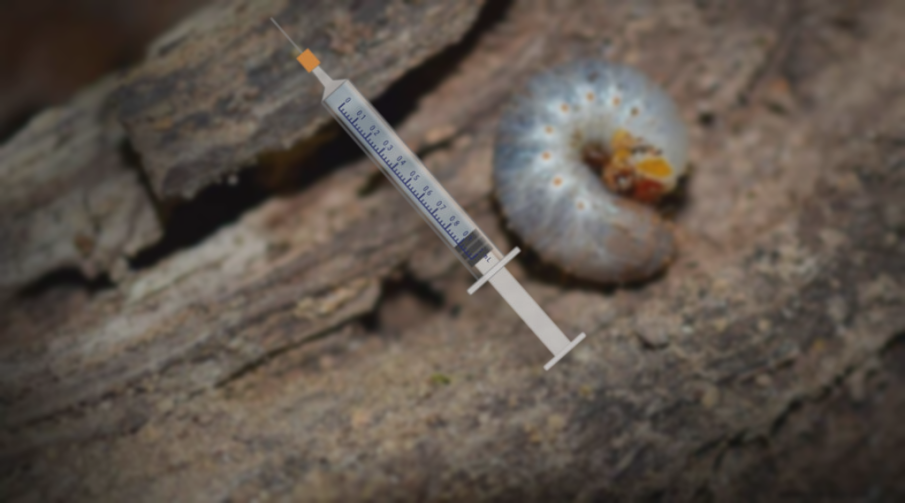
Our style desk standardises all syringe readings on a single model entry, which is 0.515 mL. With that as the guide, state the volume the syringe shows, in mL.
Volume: 0.9 mL
